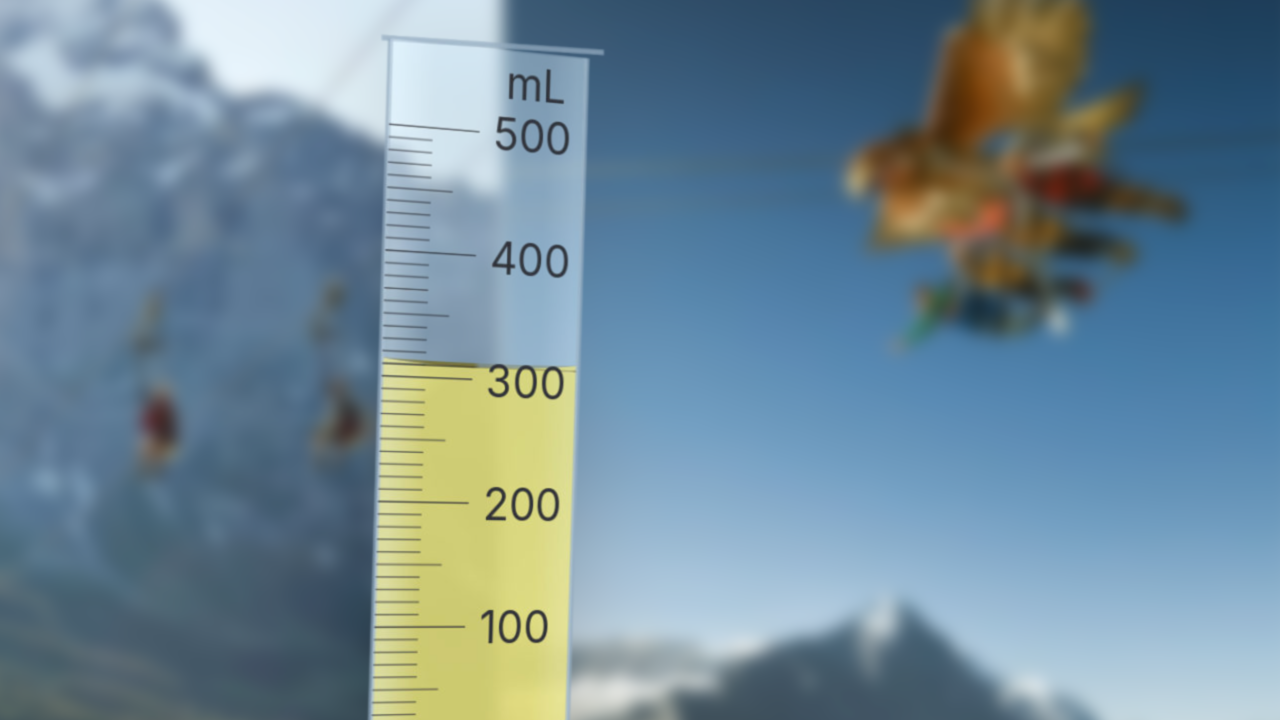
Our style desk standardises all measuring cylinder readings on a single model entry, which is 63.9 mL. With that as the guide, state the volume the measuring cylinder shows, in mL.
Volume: 310 mL
